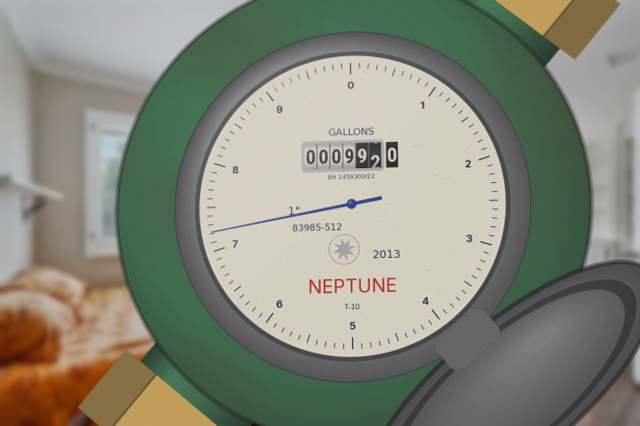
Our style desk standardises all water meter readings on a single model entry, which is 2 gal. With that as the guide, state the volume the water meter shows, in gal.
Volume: 9917.2 gal
